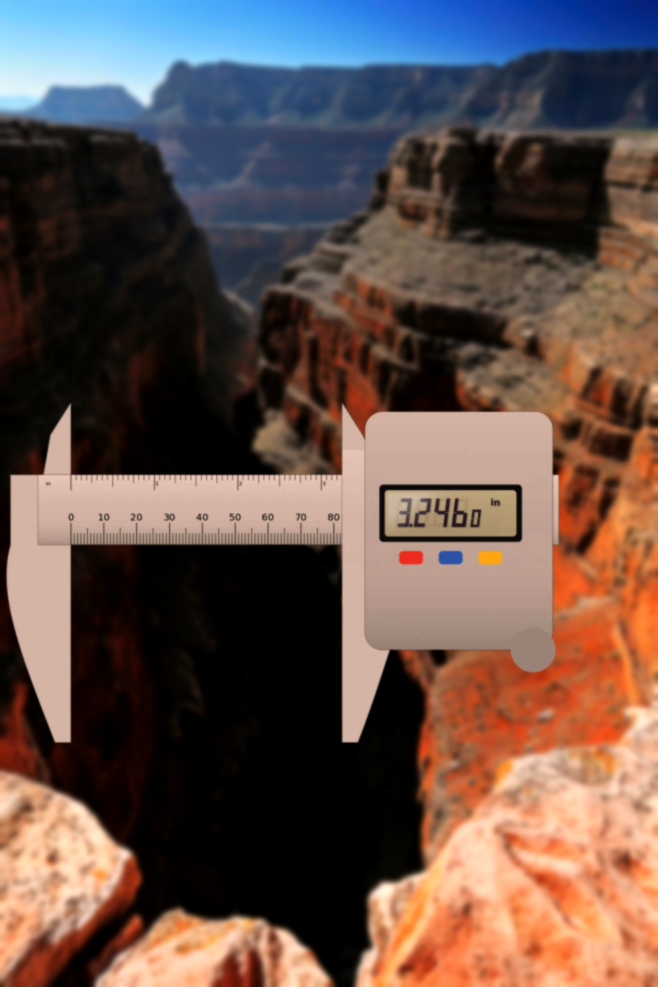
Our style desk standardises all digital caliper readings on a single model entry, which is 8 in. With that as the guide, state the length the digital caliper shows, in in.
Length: 3.2460 in
